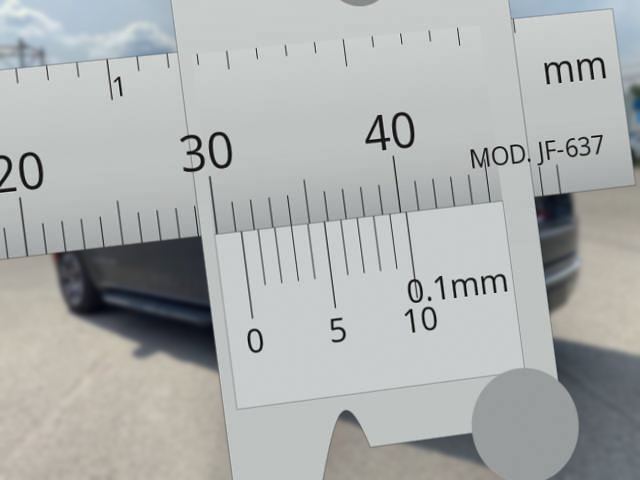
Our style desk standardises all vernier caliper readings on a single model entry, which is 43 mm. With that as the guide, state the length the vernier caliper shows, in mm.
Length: 31.3 mm
